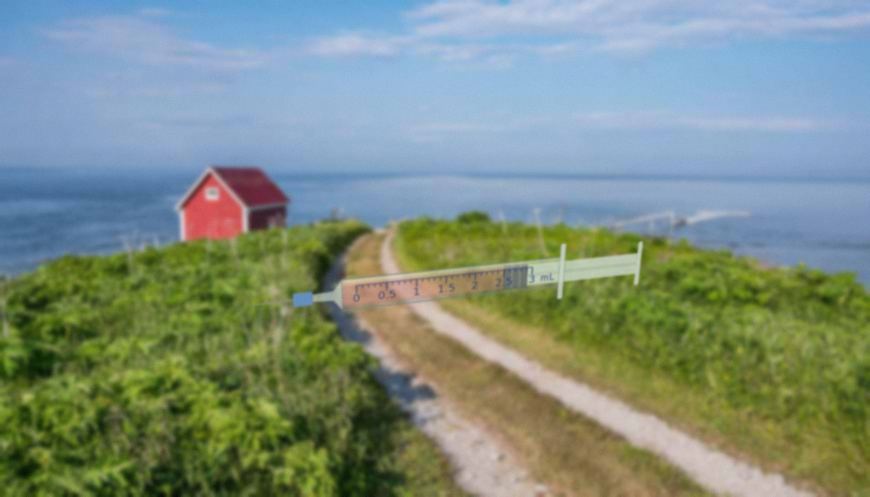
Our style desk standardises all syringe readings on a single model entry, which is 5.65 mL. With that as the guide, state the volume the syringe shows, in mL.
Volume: 2.5 mL
